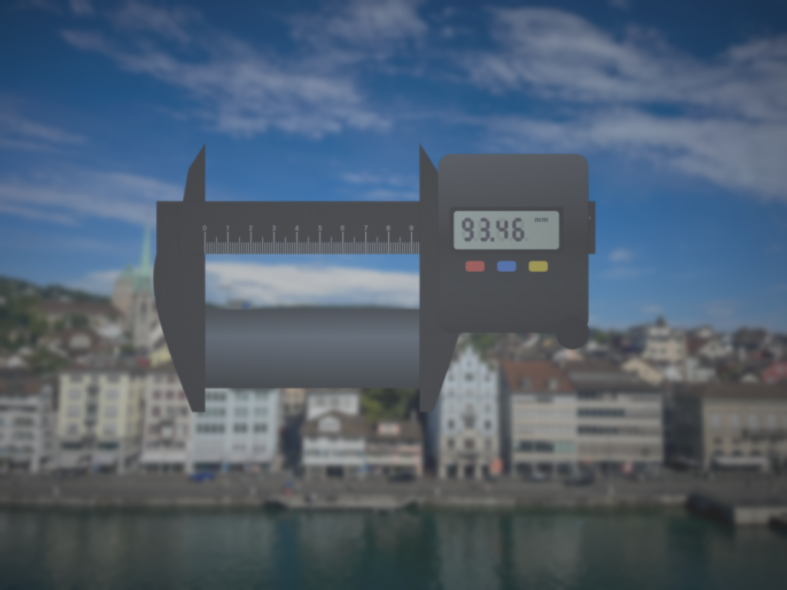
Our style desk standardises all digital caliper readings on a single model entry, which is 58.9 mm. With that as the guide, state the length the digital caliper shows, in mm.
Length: 93.46 mm
